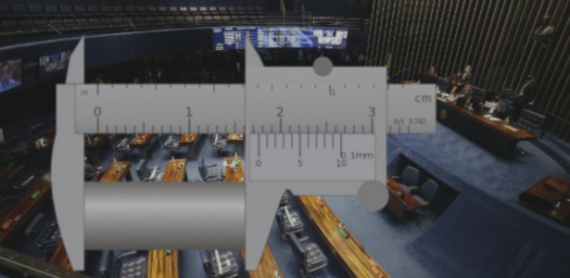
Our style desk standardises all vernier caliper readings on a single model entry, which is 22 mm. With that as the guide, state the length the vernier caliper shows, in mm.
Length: 17.6 mm
